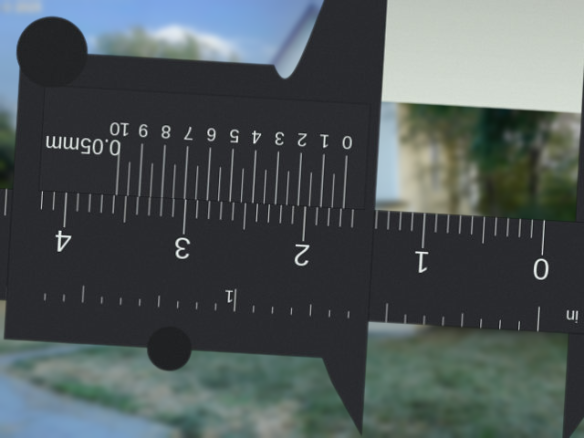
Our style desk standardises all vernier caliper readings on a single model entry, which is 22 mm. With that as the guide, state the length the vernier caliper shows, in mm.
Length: 16.8 mm
